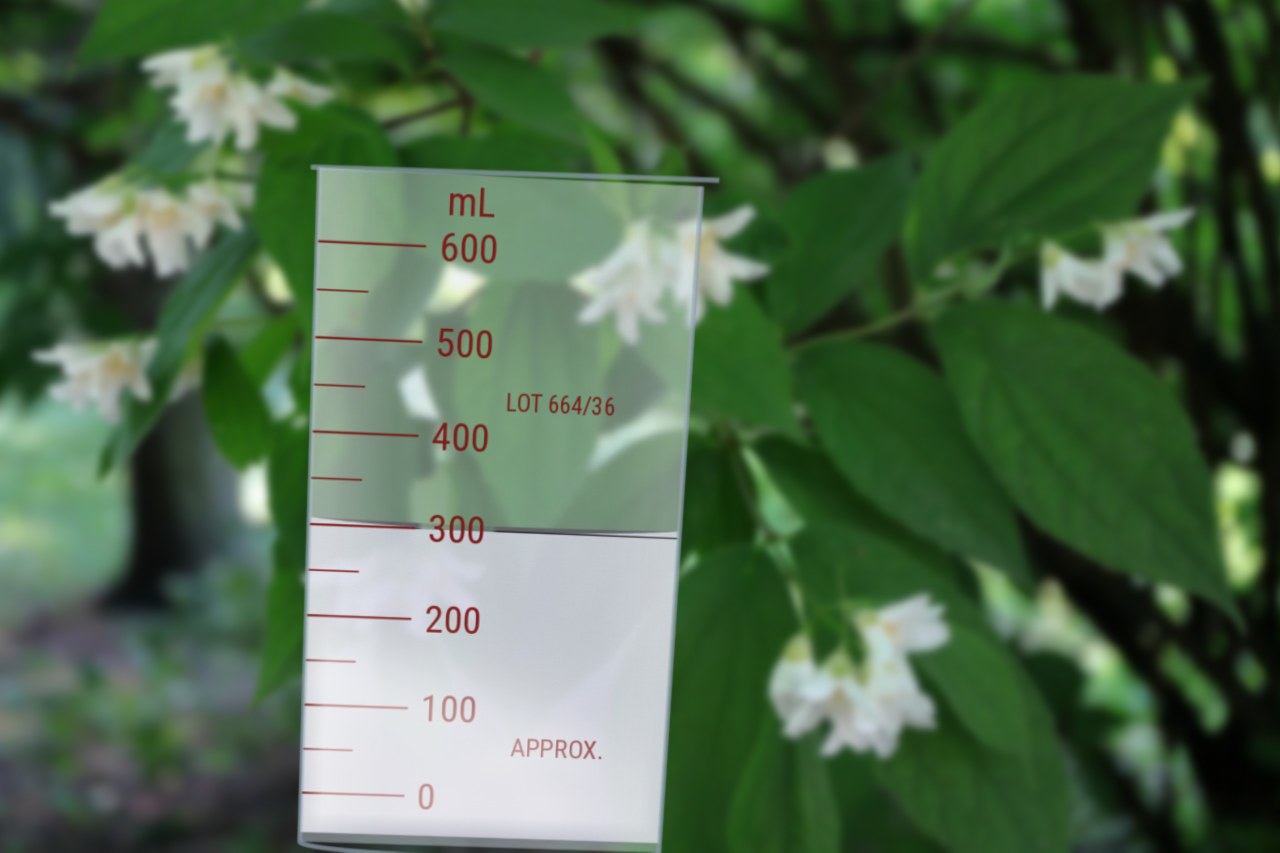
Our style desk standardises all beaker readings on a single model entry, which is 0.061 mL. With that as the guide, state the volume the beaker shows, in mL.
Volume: 300 mL
